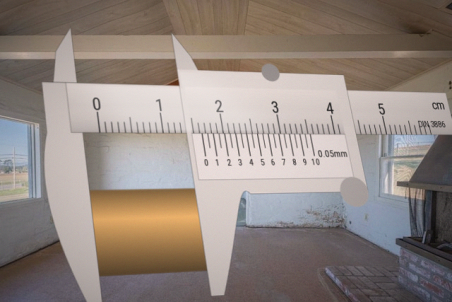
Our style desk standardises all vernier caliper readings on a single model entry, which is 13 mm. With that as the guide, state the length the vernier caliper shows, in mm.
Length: 16.4 mm
